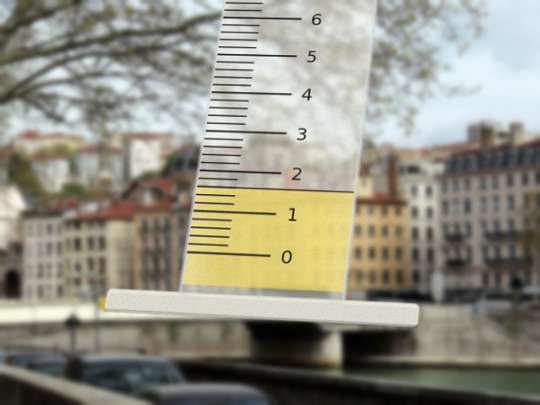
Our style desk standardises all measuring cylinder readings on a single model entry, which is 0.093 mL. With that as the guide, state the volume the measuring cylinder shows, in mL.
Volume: 1.6 mL
